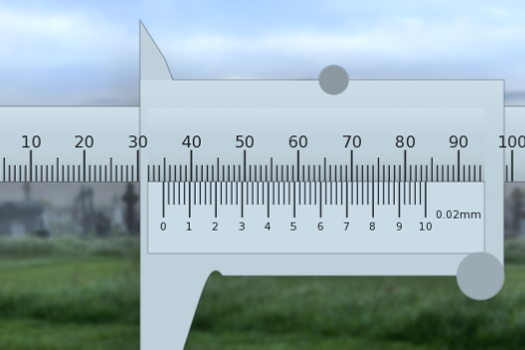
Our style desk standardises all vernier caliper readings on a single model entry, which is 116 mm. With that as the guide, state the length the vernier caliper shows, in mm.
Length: 34.8 mm
